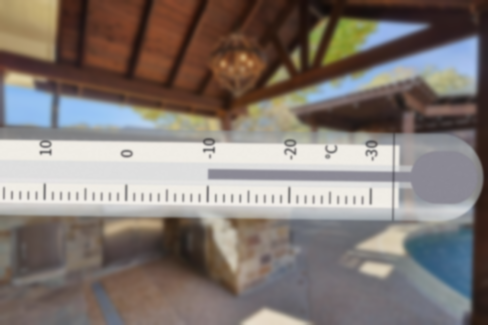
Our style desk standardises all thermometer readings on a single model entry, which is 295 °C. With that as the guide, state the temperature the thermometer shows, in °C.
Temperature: -10 °C
